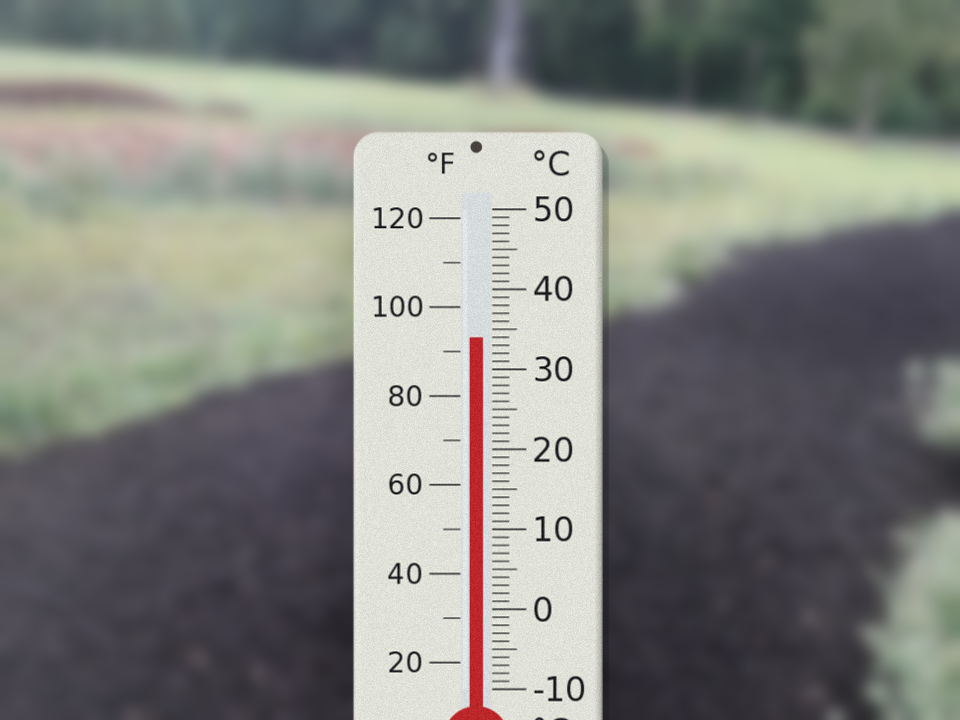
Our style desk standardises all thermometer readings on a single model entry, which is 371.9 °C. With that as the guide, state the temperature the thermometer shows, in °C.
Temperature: 34 °C
